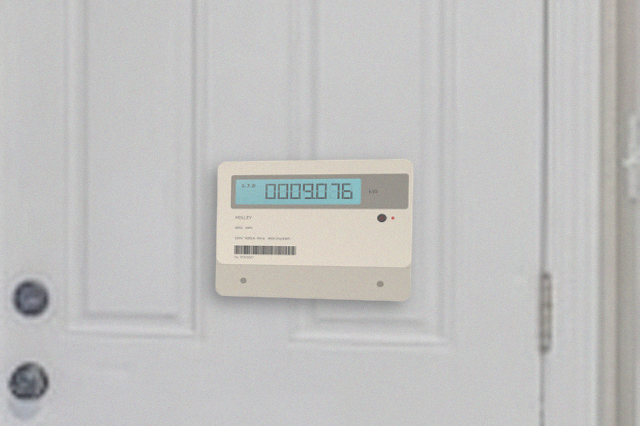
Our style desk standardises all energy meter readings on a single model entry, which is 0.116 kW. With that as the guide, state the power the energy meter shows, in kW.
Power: 9.076 kW
